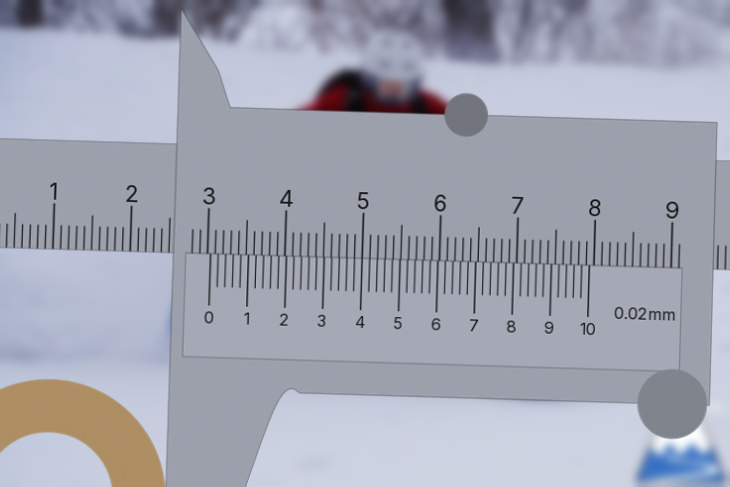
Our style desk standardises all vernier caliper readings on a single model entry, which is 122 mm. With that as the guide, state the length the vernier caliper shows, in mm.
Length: 30.4 mm
